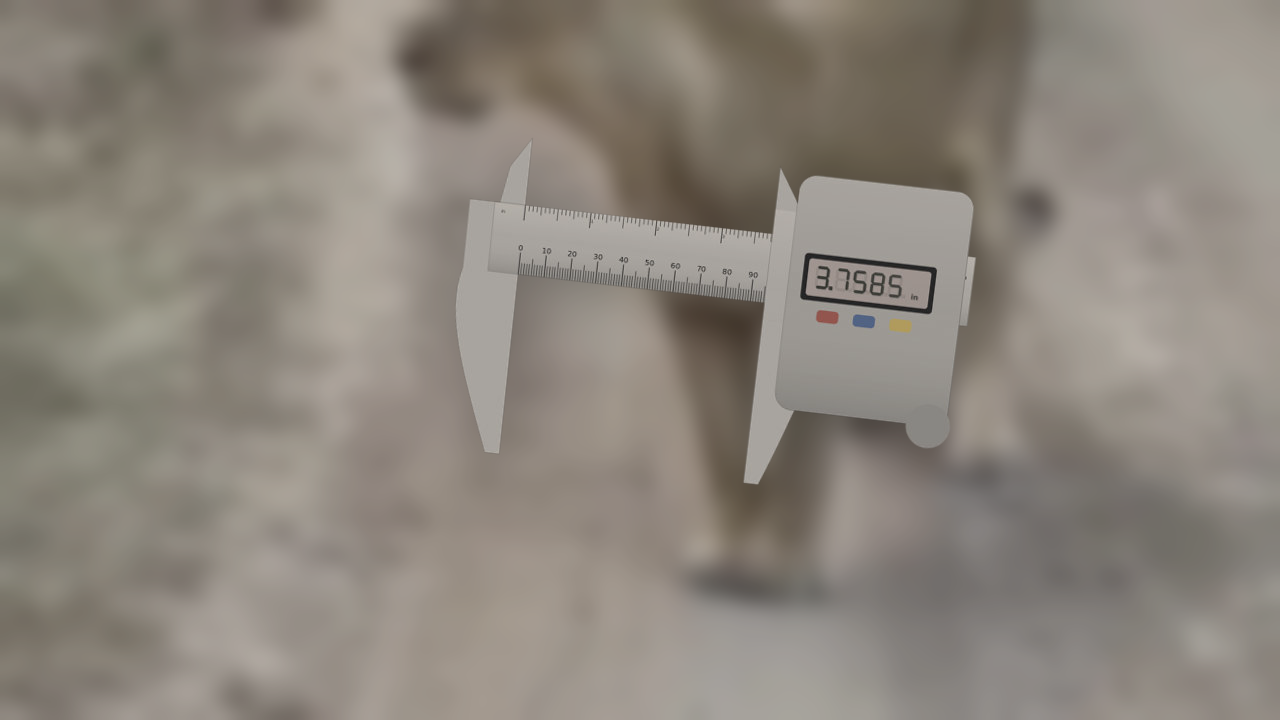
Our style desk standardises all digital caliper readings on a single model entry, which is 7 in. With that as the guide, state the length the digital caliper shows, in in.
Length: 3.7585 in
